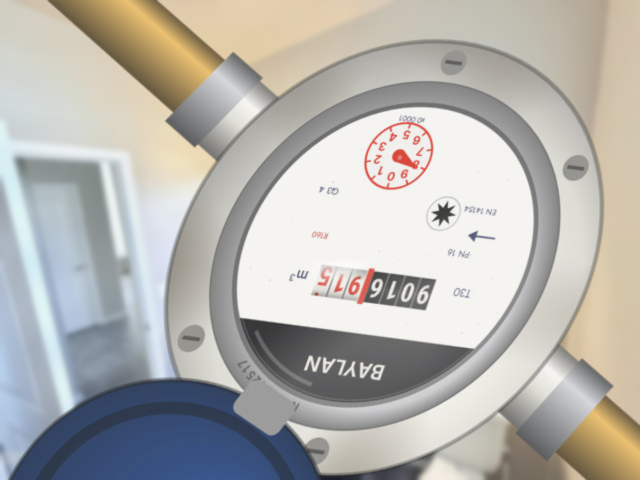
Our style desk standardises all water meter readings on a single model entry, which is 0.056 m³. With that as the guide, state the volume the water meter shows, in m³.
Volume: 9016.9148 m³
